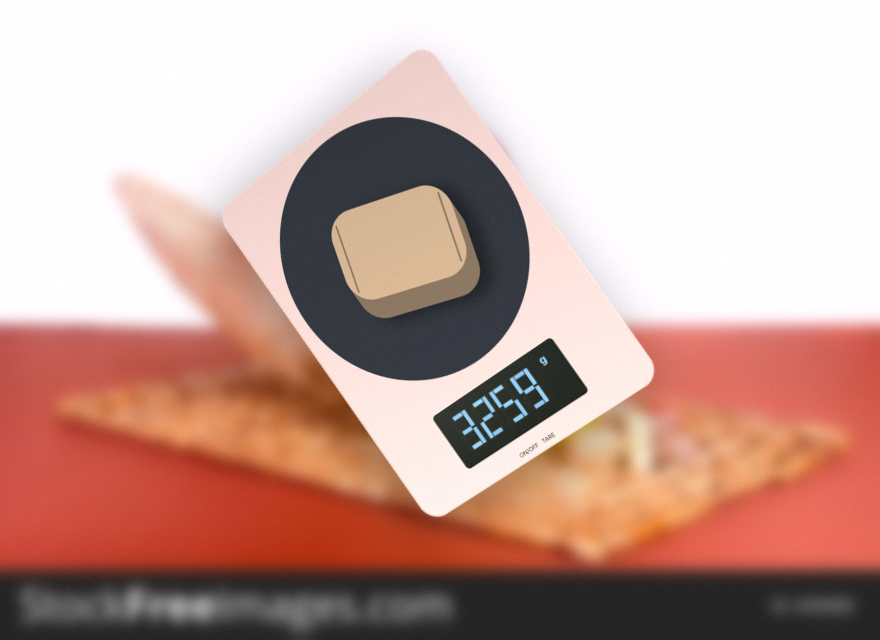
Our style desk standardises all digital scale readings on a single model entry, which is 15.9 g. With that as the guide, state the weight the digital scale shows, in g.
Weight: 3259 g
